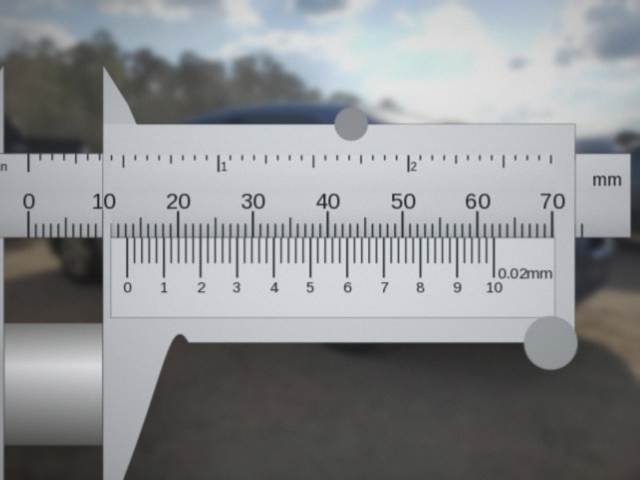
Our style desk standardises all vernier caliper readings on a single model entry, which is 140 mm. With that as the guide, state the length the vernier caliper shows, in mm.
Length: 13.2 mm
